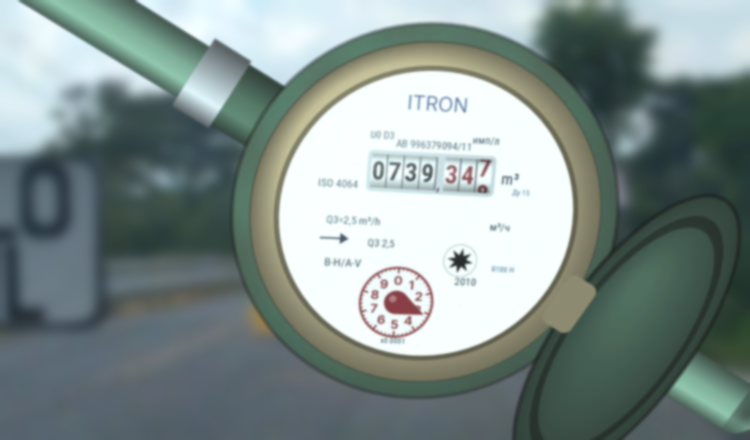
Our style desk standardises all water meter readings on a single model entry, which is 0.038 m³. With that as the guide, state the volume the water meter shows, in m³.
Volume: 739.3473 m³
